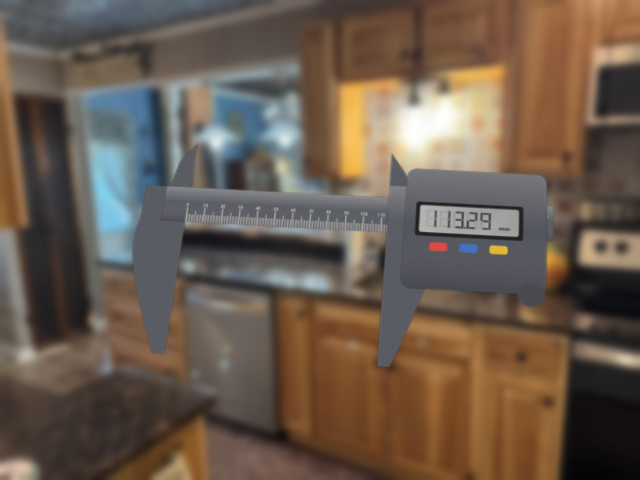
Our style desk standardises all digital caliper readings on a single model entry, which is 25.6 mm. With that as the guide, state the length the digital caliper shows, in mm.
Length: 113.29 mm
